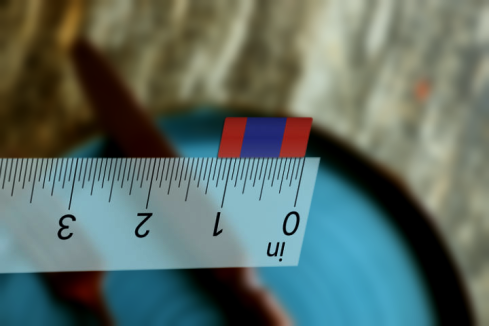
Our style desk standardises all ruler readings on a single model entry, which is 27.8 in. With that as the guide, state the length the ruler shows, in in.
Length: 1.1875 in
